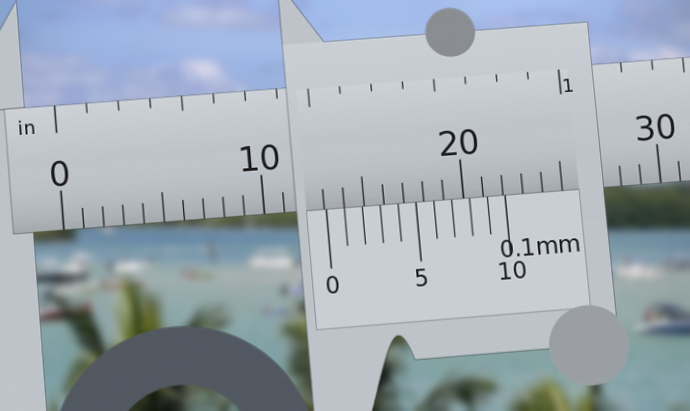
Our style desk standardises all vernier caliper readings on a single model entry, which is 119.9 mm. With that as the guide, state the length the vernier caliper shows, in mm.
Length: 13.1 mm
